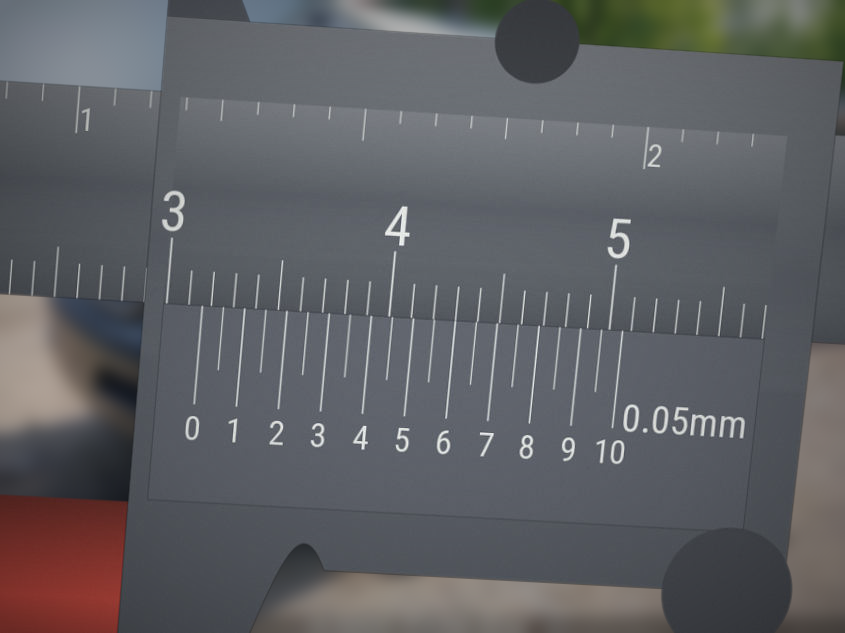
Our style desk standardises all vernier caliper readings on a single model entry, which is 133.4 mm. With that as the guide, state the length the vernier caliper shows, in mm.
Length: 31.6 mm
